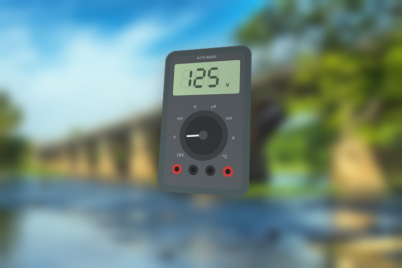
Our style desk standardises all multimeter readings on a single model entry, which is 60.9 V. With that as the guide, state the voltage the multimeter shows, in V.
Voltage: 125 V
